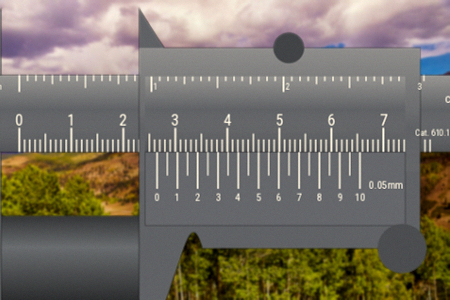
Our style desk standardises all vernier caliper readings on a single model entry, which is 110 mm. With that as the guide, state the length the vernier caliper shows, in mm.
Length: 26.5 mm
